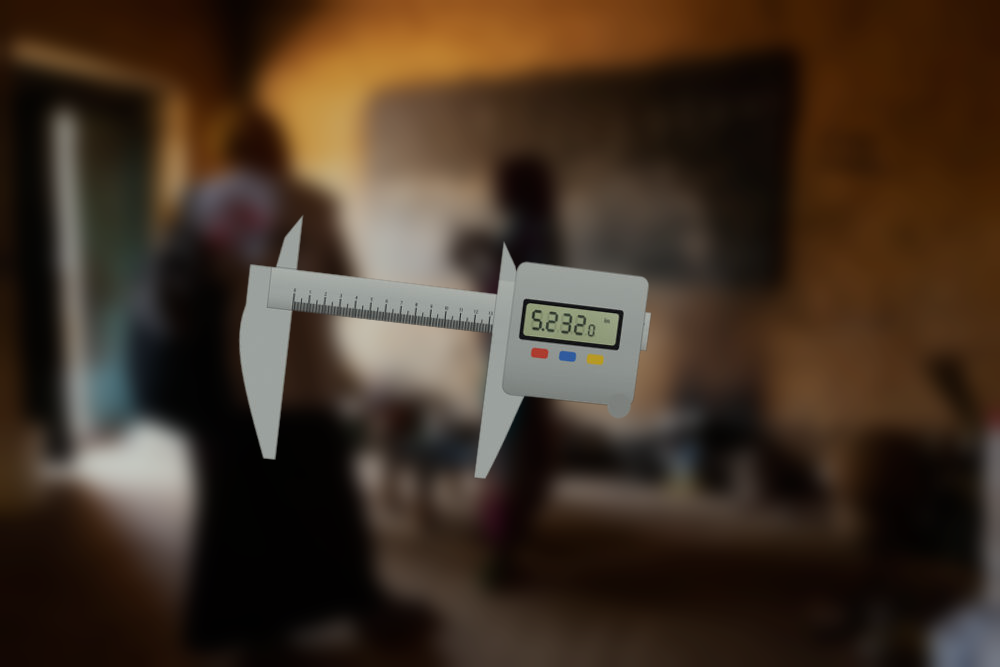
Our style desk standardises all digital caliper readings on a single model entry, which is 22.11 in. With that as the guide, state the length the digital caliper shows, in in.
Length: 5.2320 in
